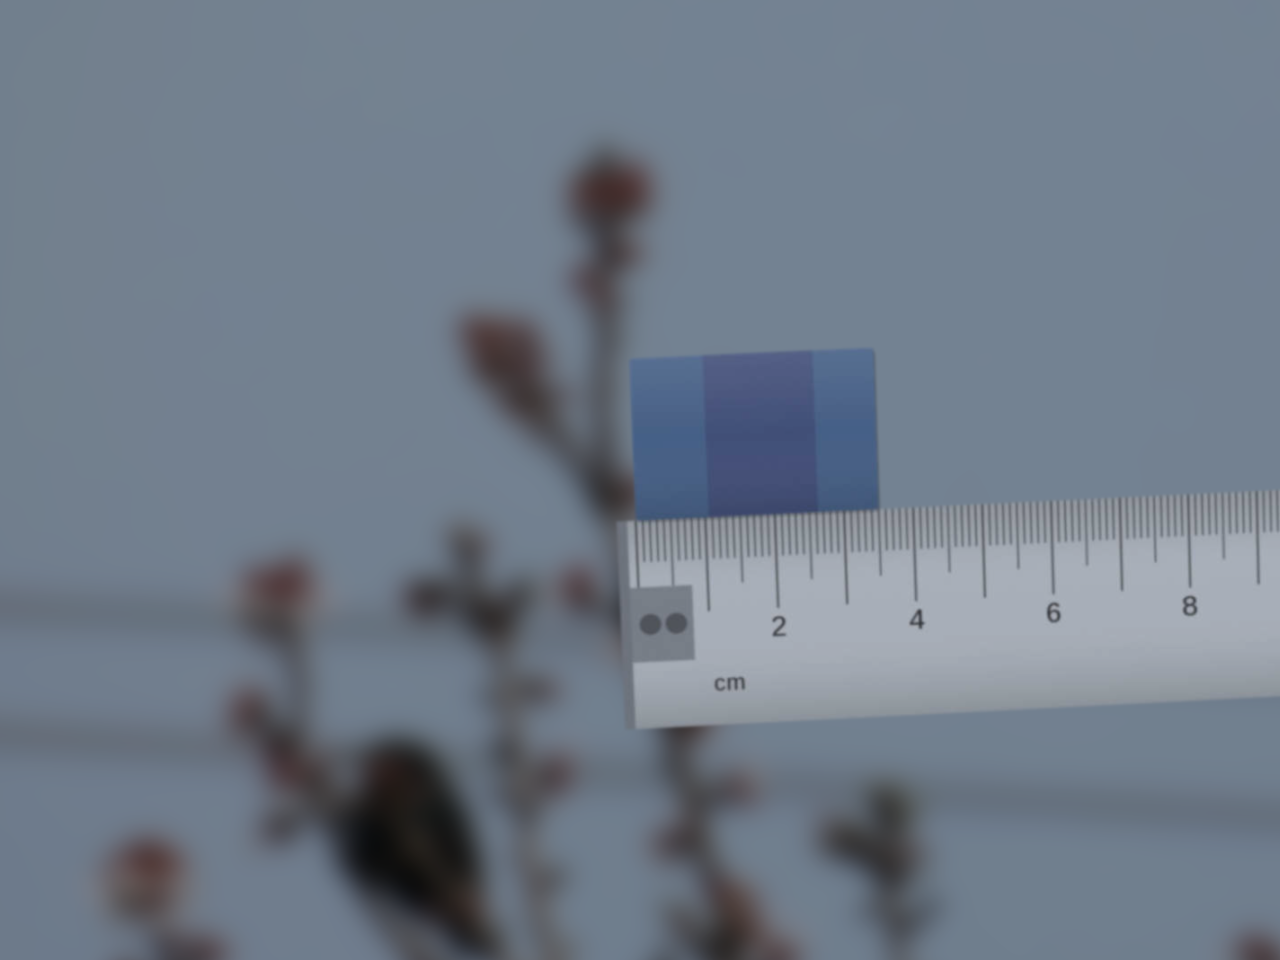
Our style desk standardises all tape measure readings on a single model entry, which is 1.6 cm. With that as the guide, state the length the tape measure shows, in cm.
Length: 3.5 cm
